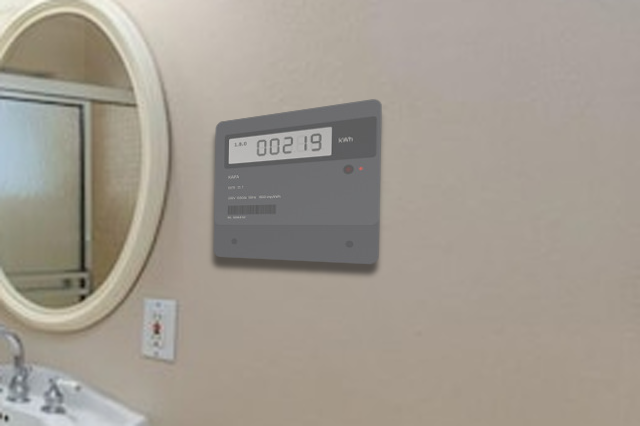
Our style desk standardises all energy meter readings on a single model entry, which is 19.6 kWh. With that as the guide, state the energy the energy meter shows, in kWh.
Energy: 219 kWh
